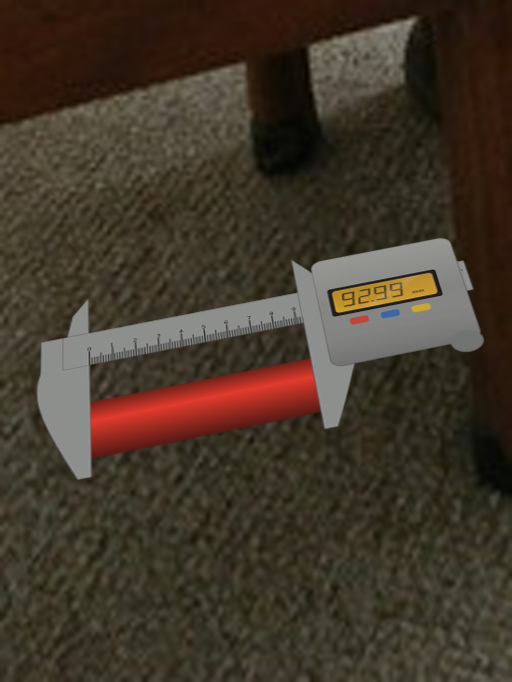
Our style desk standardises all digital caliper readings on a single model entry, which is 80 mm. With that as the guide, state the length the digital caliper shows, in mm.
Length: 92.99 mm
